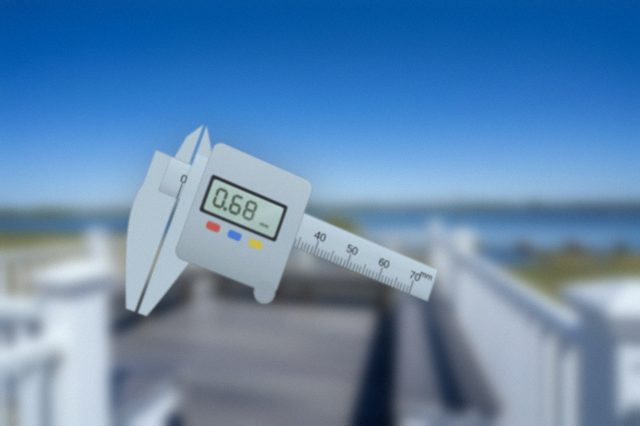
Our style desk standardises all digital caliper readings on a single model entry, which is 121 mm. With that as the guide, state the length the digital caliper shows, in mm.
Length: 0.68 mm
